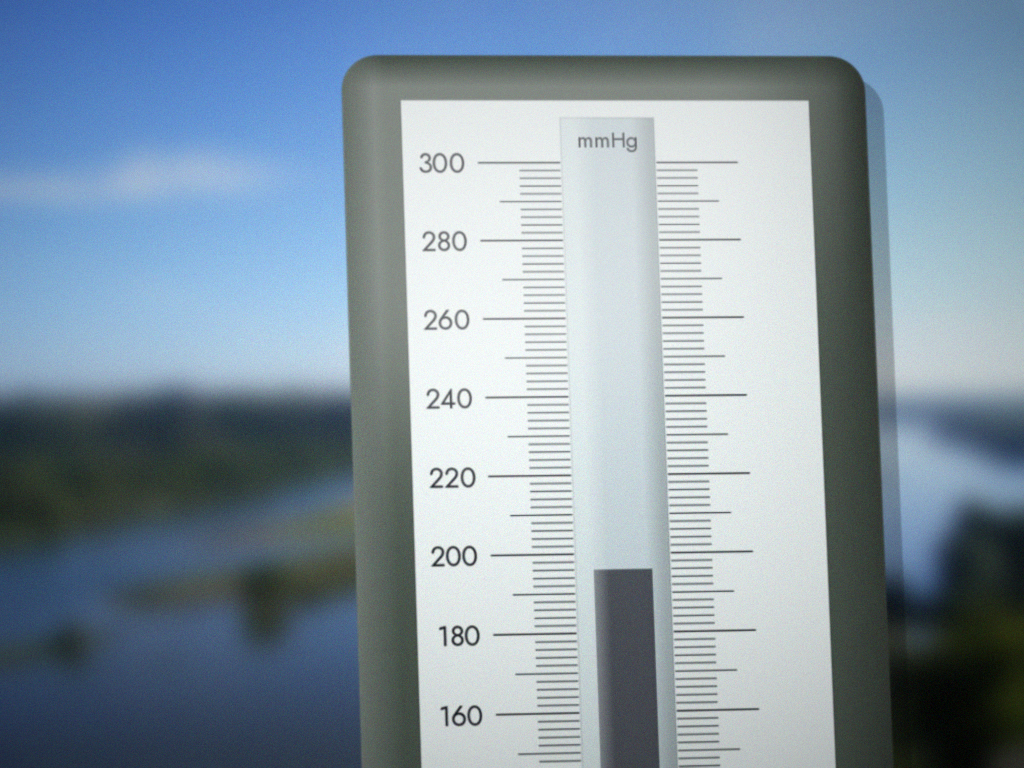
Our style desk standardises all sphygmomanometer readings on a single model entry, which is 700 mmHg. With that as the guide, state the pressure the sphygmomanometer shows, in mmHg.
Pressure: 196 mmHg
